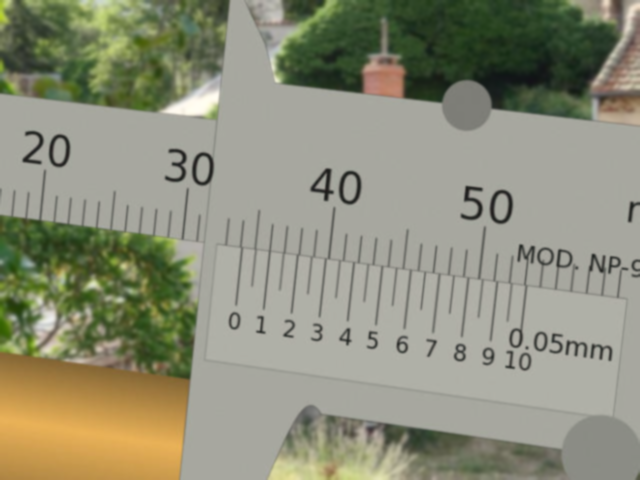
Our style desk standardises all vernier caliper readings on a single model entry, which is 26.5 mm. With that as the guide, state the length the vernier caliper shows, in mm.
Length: 34.1 mm
